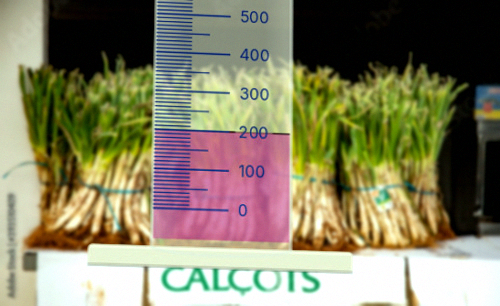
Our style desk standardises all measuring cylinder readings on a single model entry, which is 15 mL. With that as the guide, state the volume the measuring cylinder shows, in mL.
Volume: 200 mL
